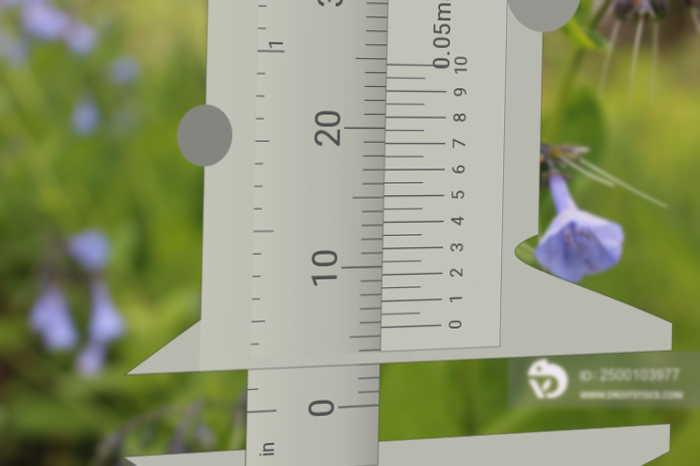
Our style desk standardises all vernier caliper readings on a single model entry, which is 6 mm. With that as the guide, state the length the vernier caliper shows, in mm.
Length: 5.6 mm
